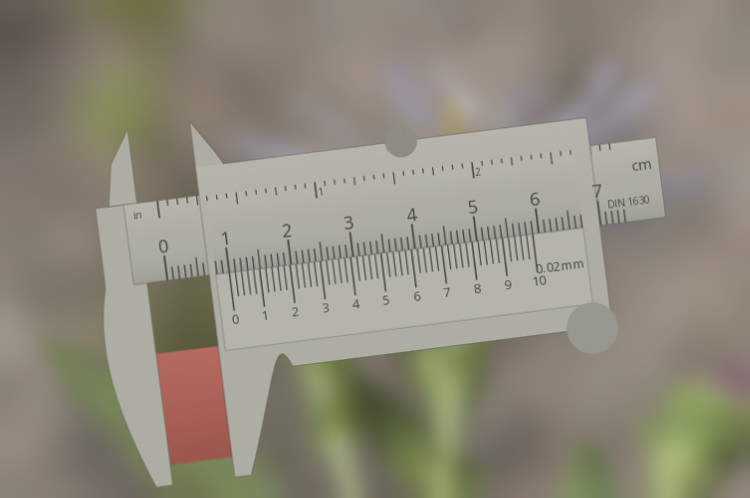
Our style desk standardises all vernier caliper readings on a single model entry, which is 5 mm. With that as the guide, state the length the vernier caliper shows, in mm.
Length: 10.0 mm
